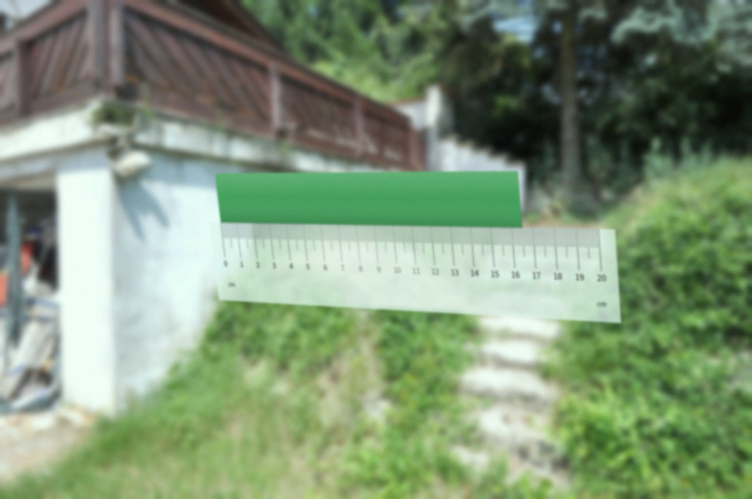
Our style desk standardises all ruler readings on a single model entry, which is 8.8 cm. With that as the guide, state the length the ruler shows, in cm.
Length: 16.5 cm
